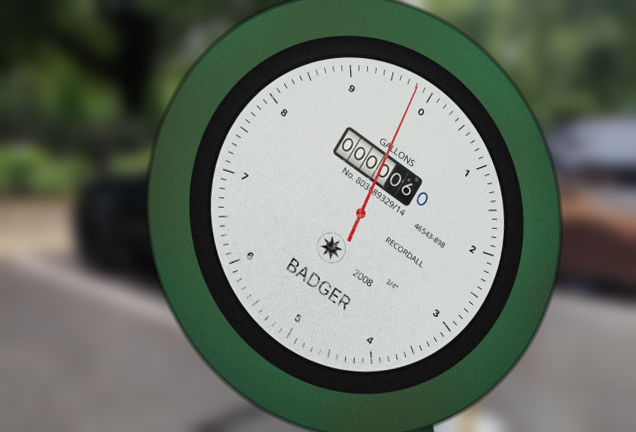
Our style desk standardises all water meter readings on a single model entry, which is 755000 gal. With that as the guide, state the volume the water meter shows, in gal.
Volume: 59.8 gal
